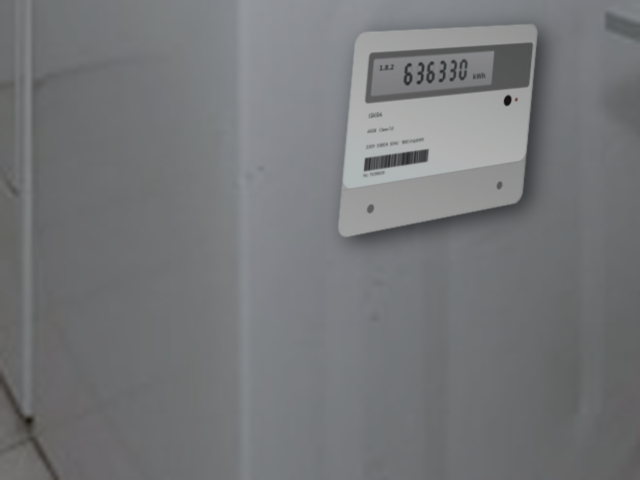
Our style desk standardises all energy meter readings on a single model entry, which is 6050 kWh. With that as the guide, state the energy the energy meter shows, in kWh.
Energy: 636330 kWh
